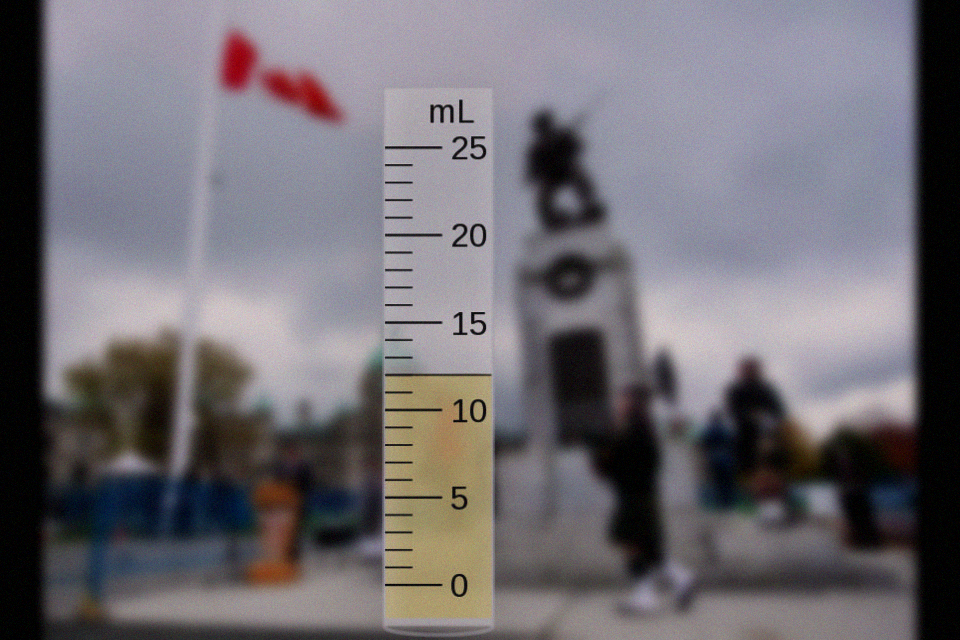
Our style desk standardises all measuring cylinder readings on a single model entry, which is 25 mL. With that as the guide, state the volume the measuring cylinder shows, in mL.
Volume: 12 mL
